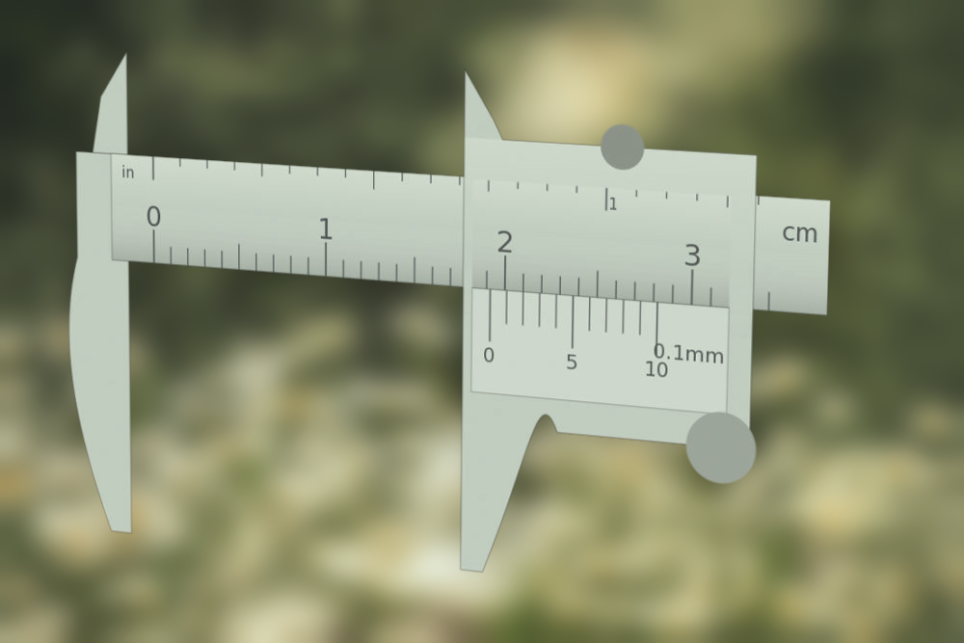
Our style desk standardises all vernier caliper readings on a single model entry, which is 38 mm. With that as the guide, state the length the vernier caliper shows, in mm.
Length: 19.2 mm
